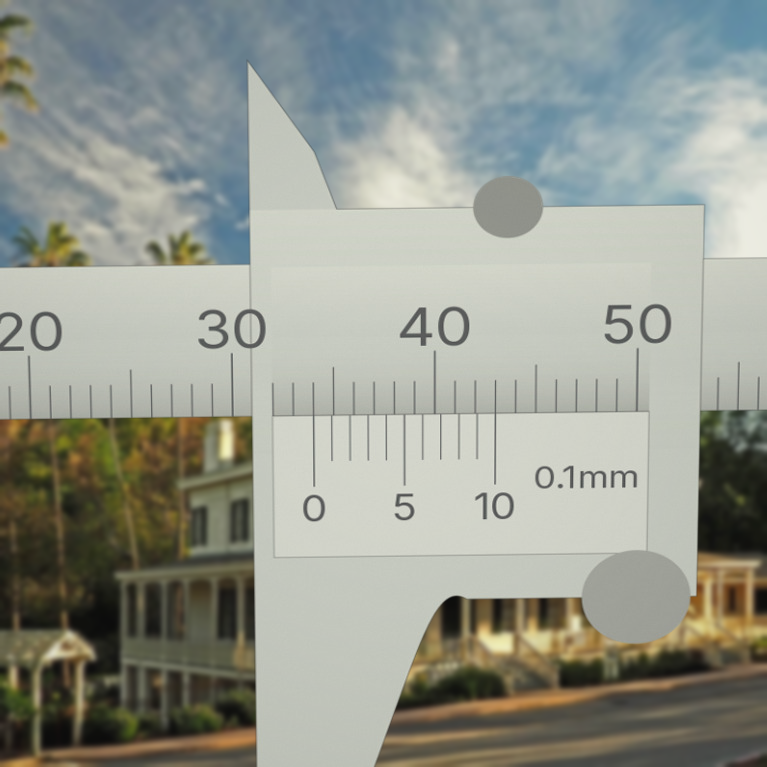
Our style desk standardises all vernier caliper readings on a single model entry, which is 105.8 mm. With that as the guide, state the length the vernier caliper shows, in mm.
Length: 34.0 mm
